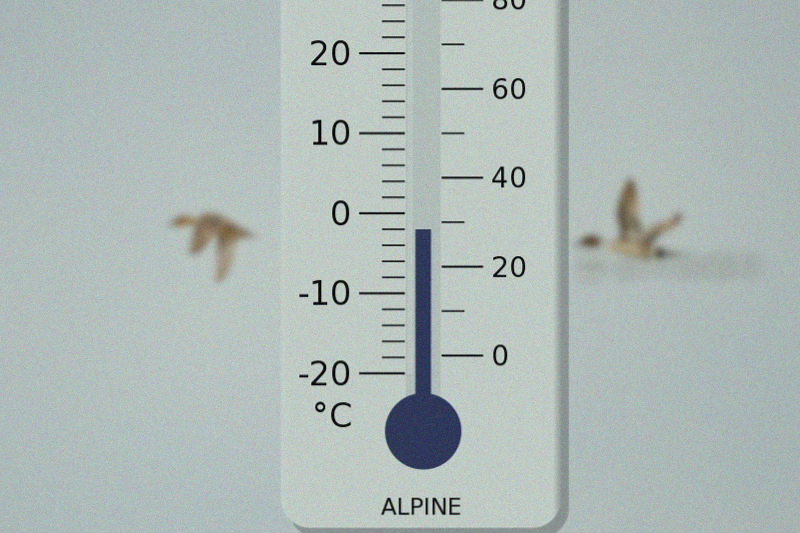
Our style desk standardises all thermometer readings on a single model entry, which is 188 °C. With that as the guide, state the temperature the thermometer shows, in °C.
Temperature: -2 °C
